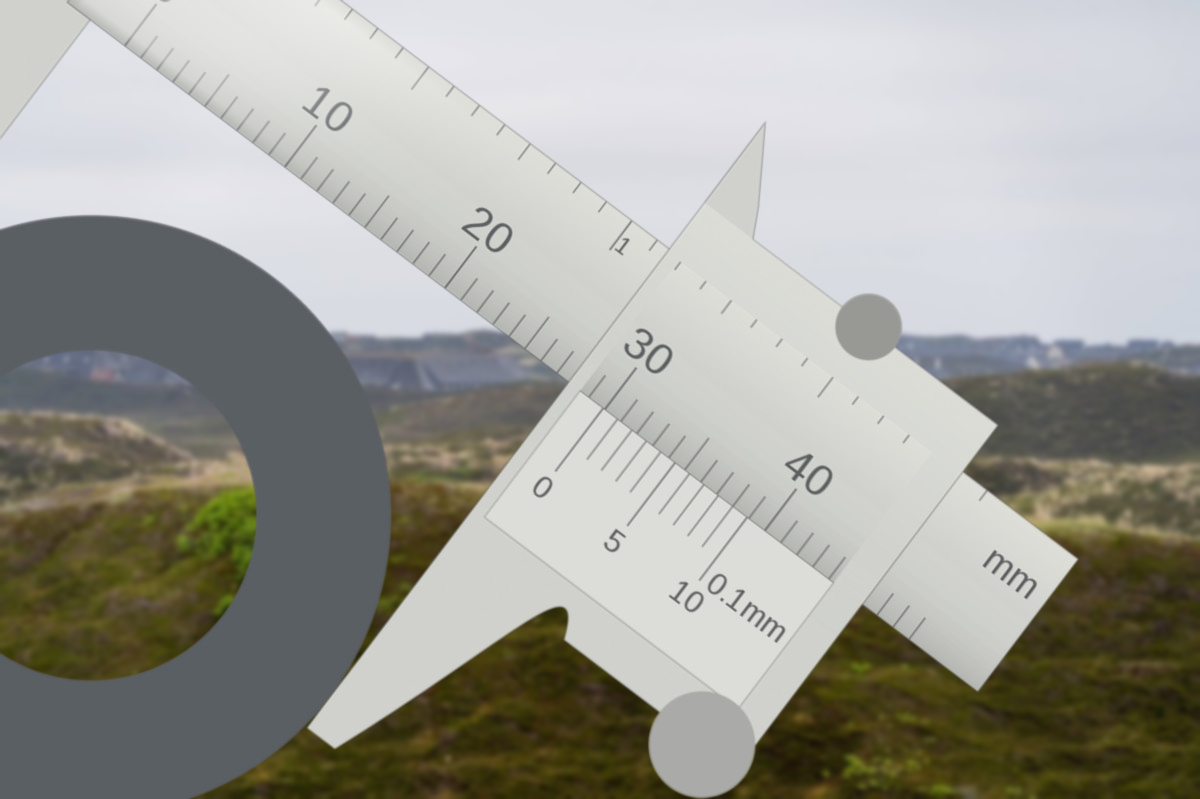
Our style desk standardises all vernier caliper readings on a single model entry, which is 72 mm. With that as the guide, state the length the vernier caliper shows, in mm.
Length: 29.9 mm
